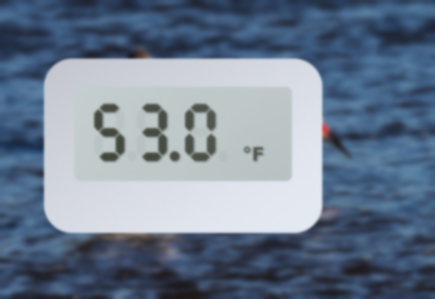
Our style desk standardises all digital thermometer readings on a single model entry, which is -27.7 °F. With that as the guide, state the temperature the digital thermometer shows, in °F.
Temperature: 53.0 °F
